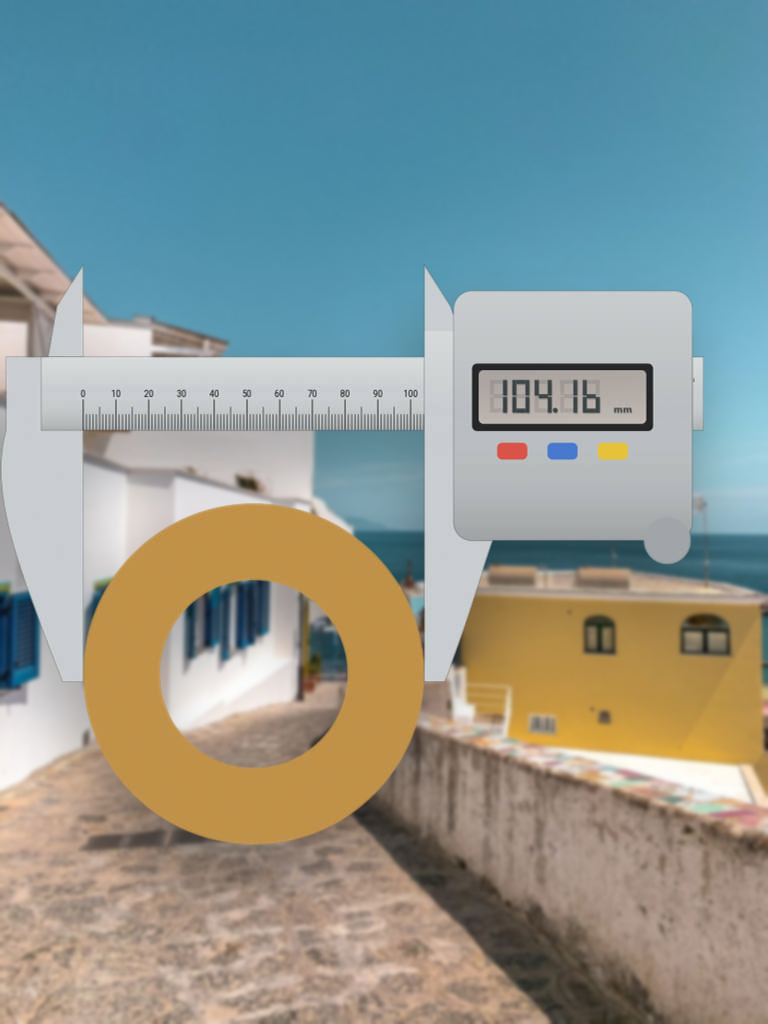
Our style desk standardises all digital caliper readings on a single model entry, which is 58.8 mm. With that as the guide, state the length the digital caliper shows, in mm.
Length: 104.16 mm
